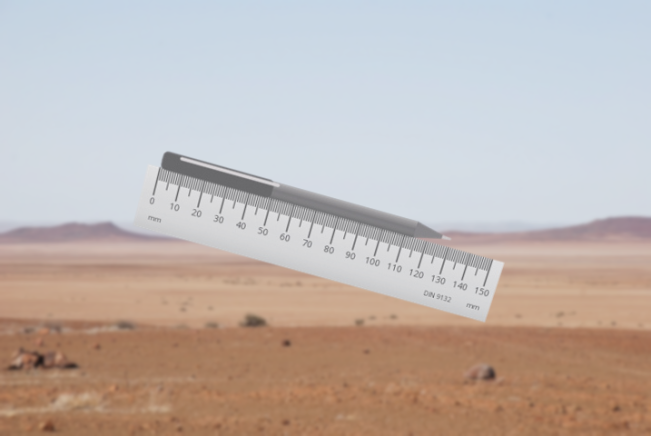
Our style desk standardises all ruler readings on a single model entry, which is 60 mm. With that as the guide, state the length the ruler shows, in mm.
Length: 130 mm
